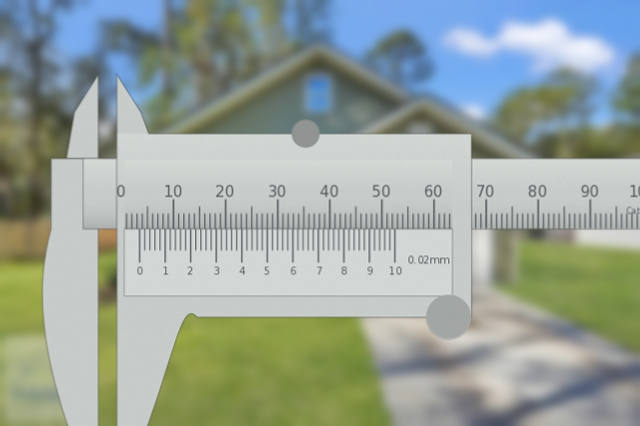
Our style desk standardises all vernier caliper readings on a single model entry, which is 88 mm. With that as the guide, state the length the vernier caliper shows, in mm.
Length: 3.5 mm
